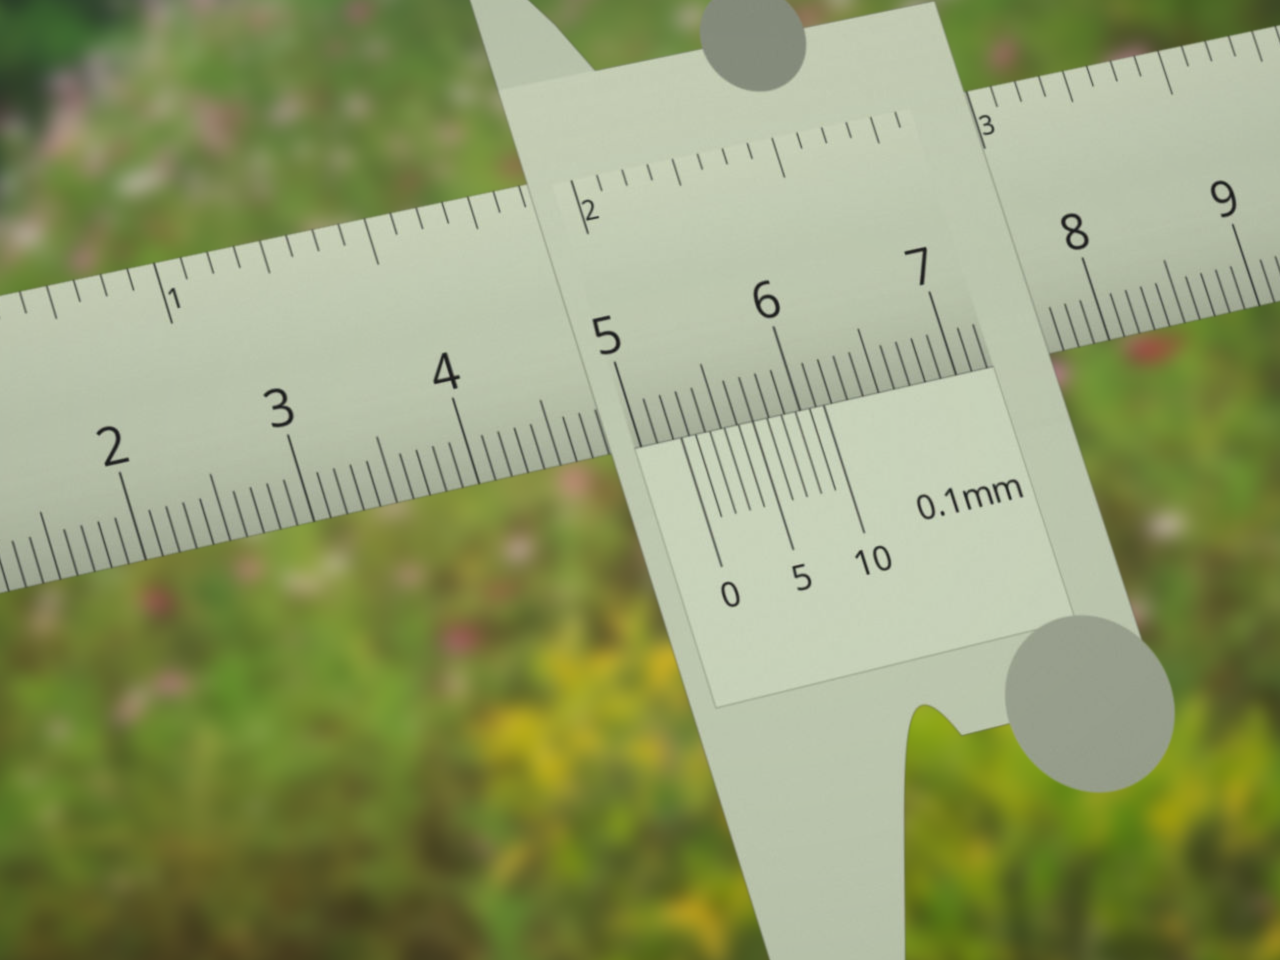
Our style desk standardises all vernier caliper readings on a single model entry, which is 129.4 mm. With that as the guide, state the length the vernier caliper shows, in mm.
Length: 52.5 mm
